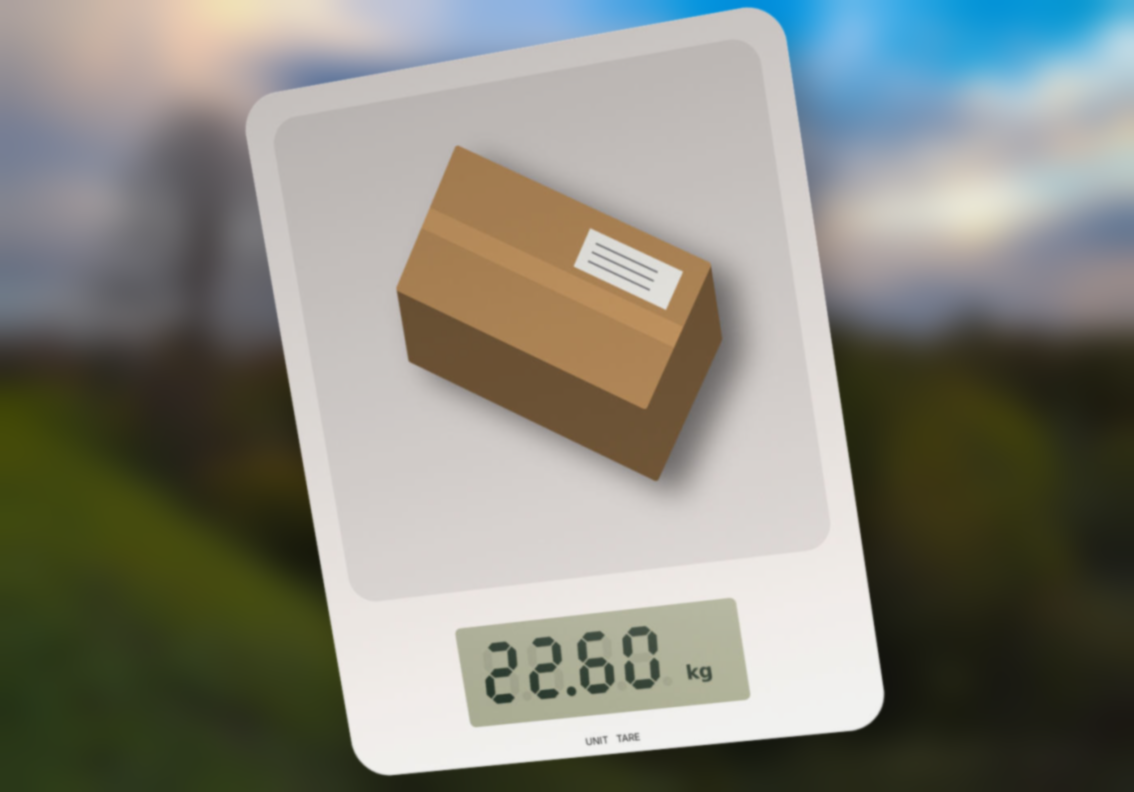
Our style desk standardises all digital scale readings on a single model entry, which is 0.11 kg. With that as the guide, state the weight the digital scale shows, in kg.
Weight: 22.60 kg
